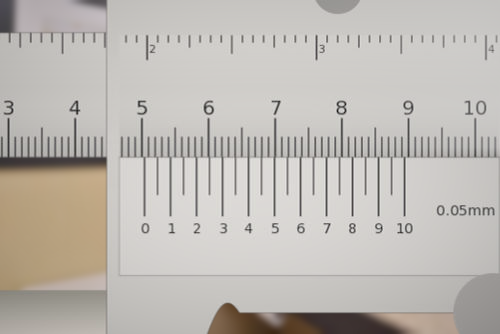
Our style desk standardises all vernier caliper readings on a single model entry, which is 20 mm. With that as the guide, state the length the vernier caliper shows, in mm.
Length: 50.4 mm
